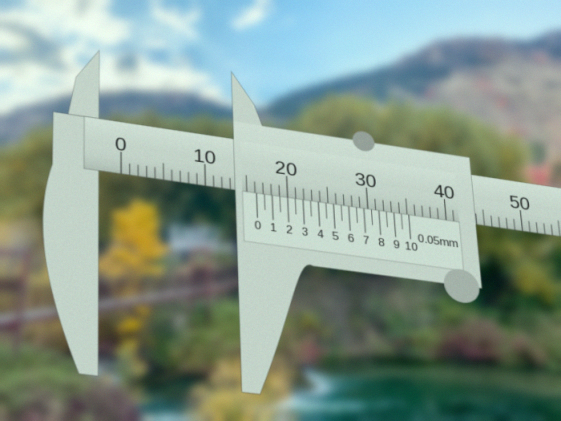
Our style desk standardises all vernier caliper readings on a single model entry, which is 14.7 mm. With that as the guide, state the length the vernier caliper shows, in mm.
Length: 16.2 mm
